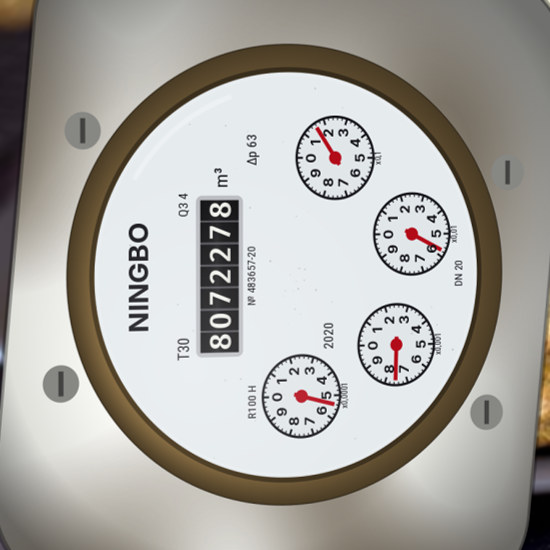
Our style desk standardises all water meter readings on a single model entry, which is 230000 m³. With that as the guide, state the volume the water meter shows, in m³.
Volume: 8072278.1575 m³
